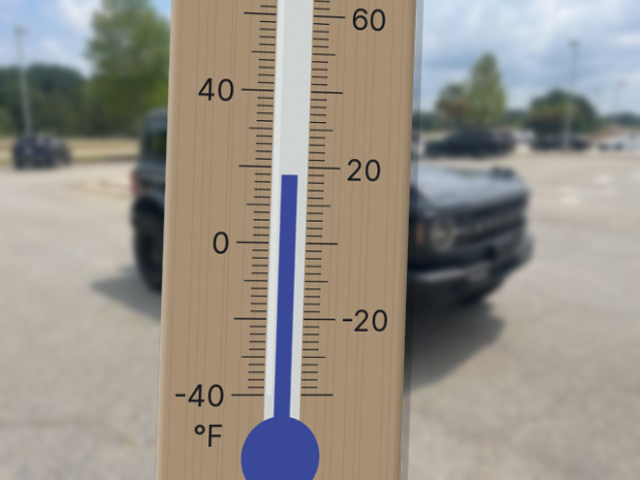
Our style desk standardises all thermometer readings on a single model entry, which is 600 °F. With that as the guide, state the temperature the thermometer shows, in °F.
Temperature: 18 °F
